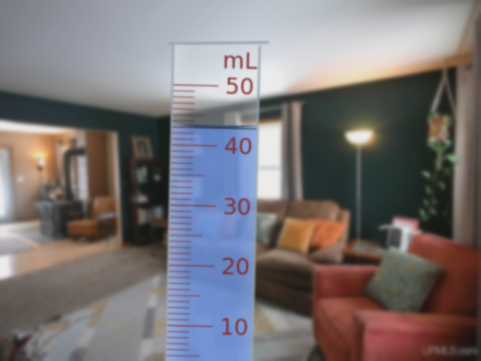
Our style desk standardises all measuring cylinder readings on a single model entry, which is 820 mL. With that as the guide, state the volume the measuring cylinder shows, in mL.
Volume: 43 mL
